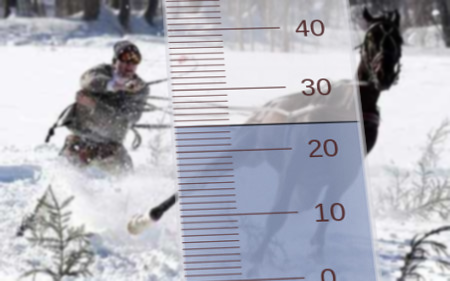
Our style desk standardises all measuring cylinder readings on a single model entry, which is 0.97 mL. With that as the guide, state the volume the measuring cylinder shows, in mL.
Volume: 24 mL
